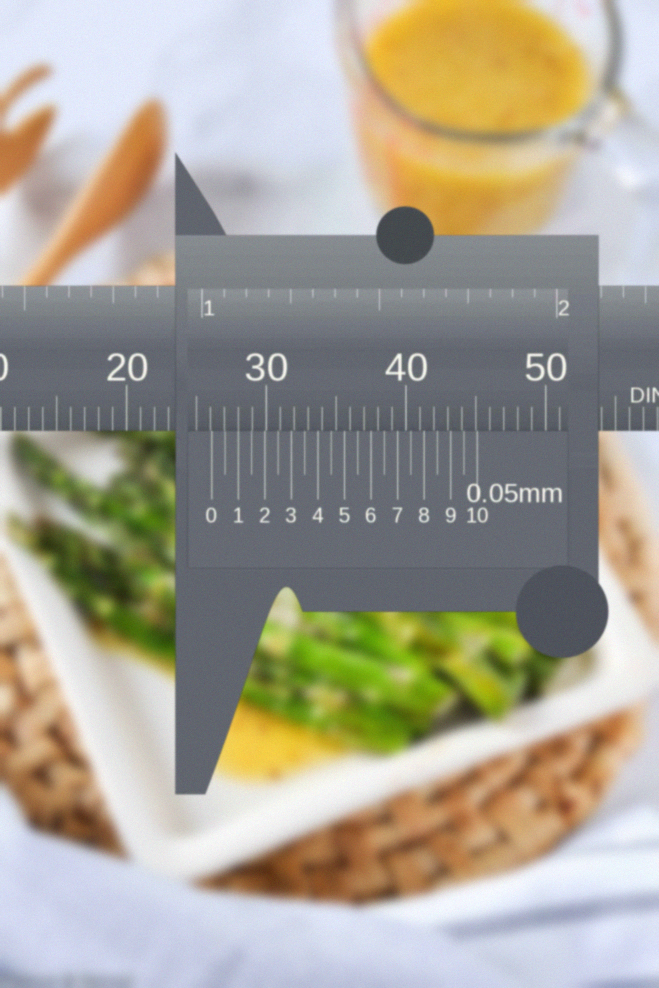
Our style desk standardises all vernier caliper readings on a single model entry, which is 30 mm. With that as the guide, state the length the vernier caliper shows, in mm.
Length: 26.1 mm
